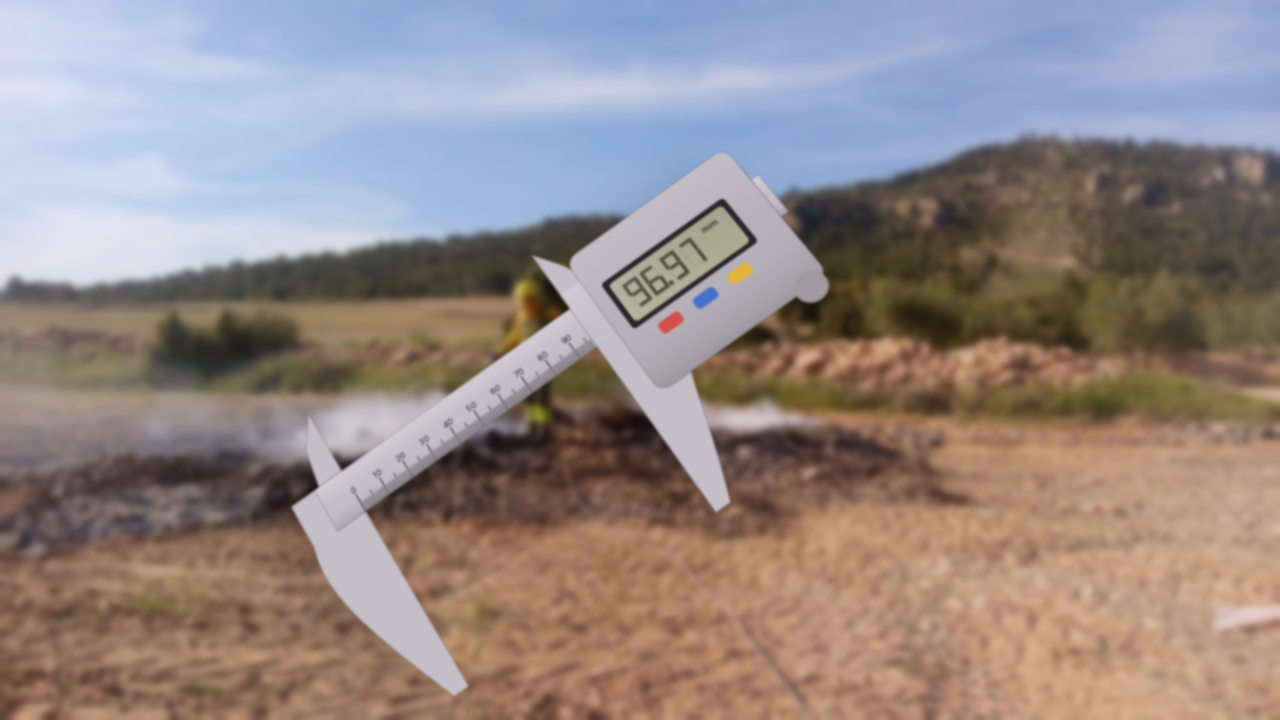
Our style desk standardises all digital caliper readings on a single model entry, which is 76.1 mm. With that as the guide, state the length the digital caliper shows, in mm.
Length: 96.97 mm
